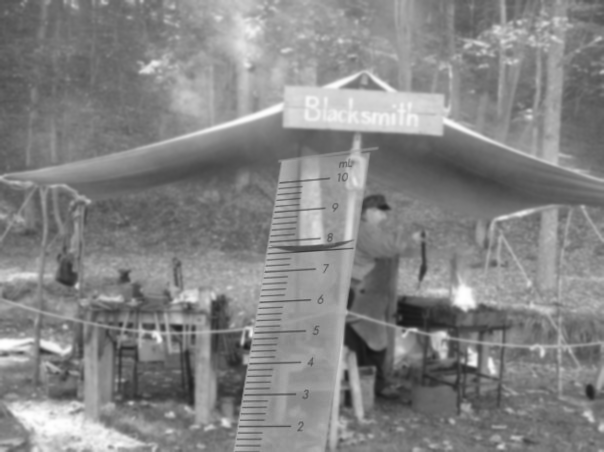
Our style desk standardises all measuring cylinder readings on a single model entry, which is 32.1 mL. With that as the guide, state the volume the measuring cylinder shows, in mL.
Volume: 7.6 mL
